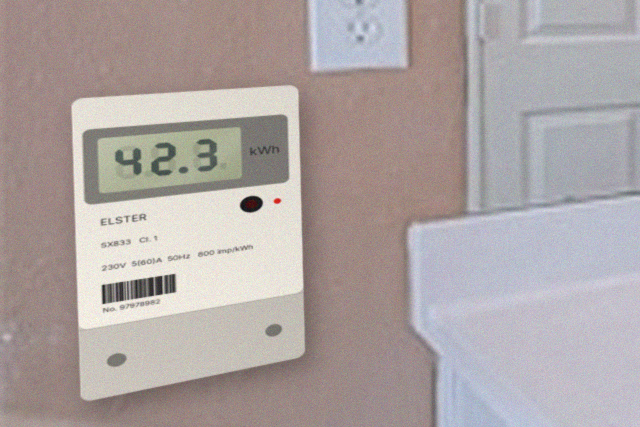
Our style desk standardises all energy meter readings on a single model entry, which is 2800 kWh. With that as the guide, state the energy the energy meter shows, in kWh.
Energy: 42.3 kWh
